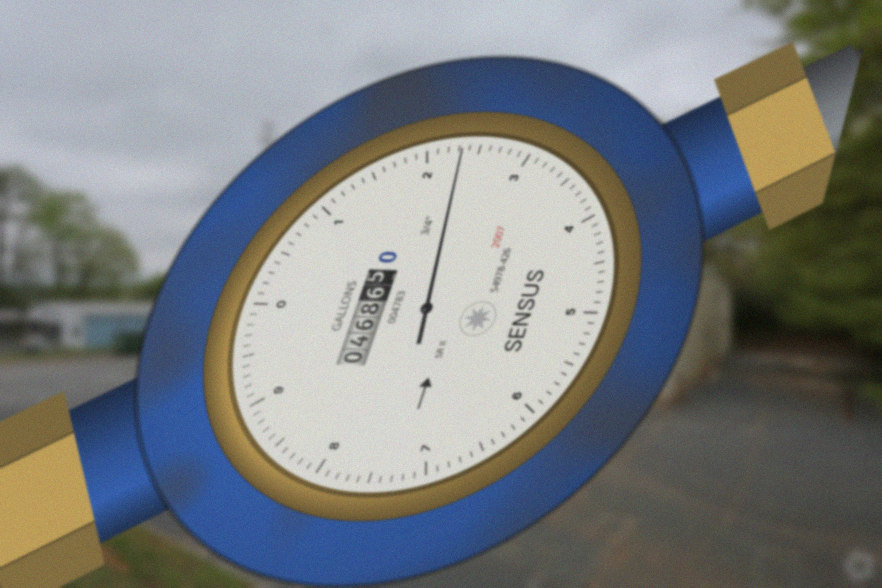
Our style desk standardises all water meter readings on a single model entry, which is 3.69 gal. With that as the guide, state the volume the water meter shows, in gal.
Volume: 468652.3 gal
